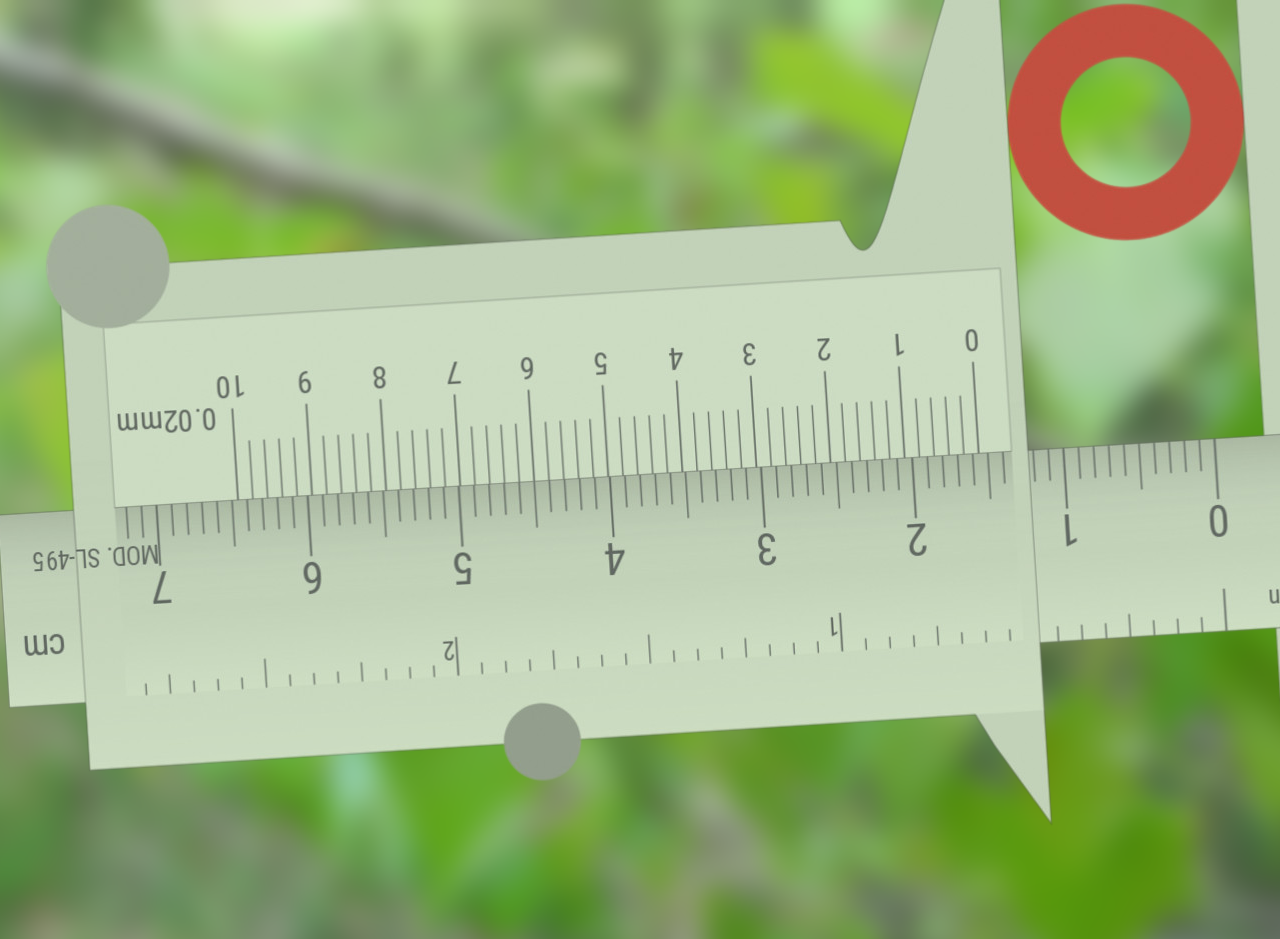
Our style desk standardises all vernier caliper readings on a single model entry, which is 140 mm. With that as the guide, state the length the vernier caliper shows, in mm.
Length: 15.6 mm
